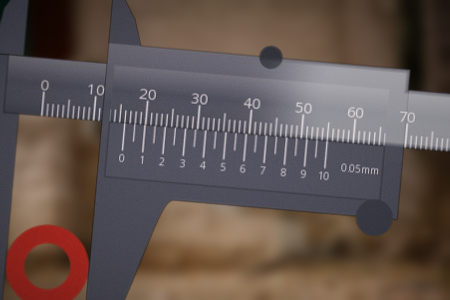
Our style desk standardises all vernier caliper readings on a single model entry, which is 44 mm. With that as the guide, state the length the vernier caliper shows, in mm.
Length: 16.0 mm
